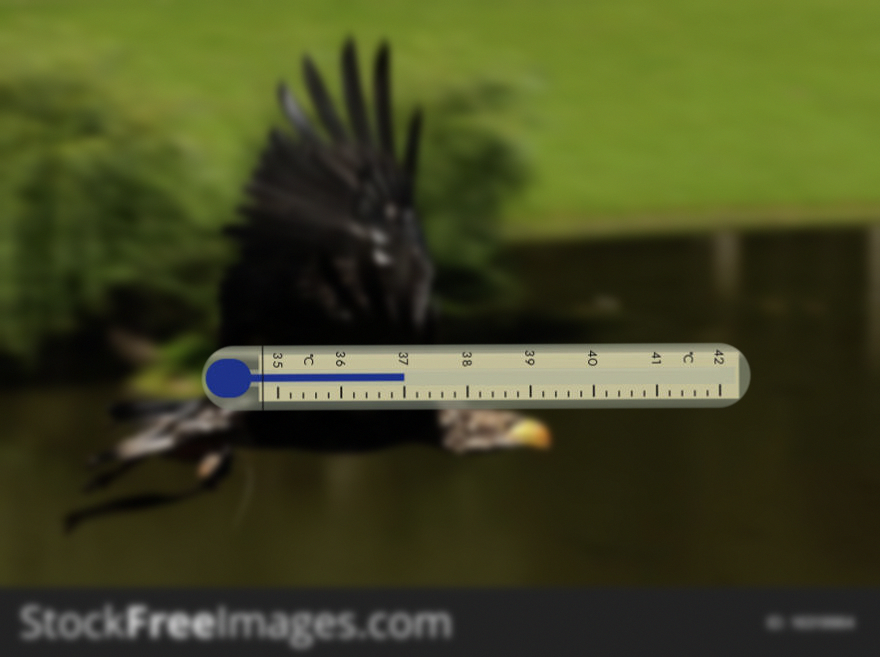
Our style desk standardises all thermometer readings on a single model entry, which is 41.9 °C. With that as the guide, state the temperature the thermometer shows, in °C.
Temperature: 37 °C
